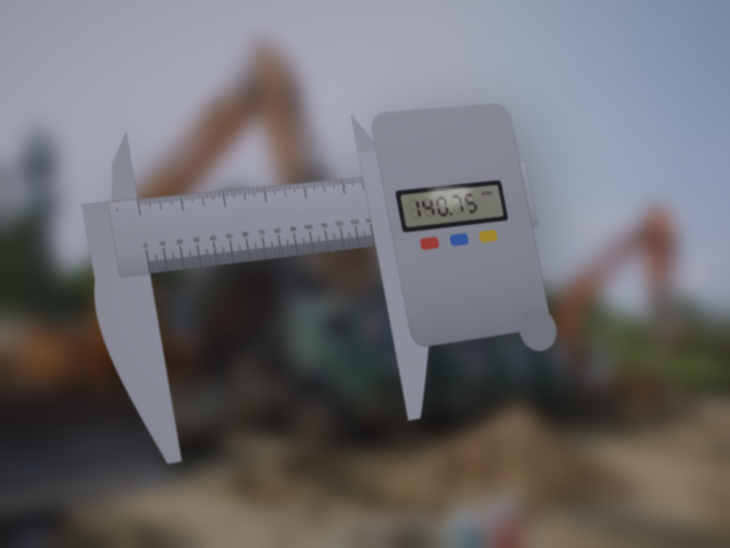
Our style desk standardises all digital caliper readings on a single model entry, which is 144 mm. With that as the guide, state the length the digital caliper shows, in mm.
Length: 140.75 mm
